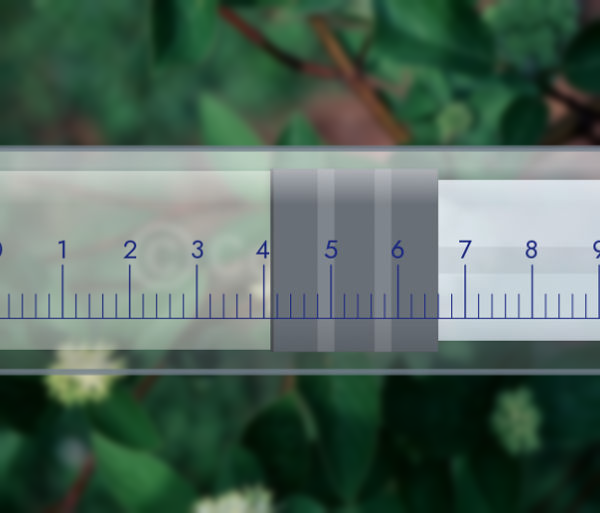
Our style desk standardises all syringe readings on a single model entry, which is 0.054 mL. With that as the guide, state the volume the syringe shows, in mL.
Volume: 4.1 mL
